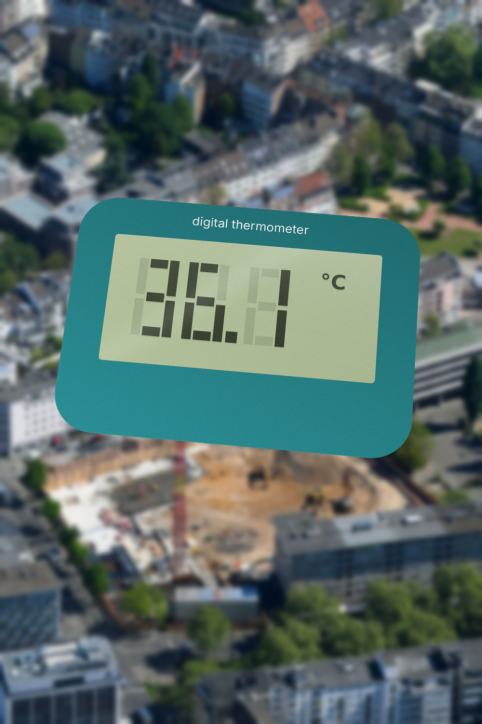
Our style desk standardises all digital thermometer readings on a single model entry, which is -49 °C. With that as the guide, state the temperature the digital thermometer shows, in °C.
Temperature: 36.1 °C
